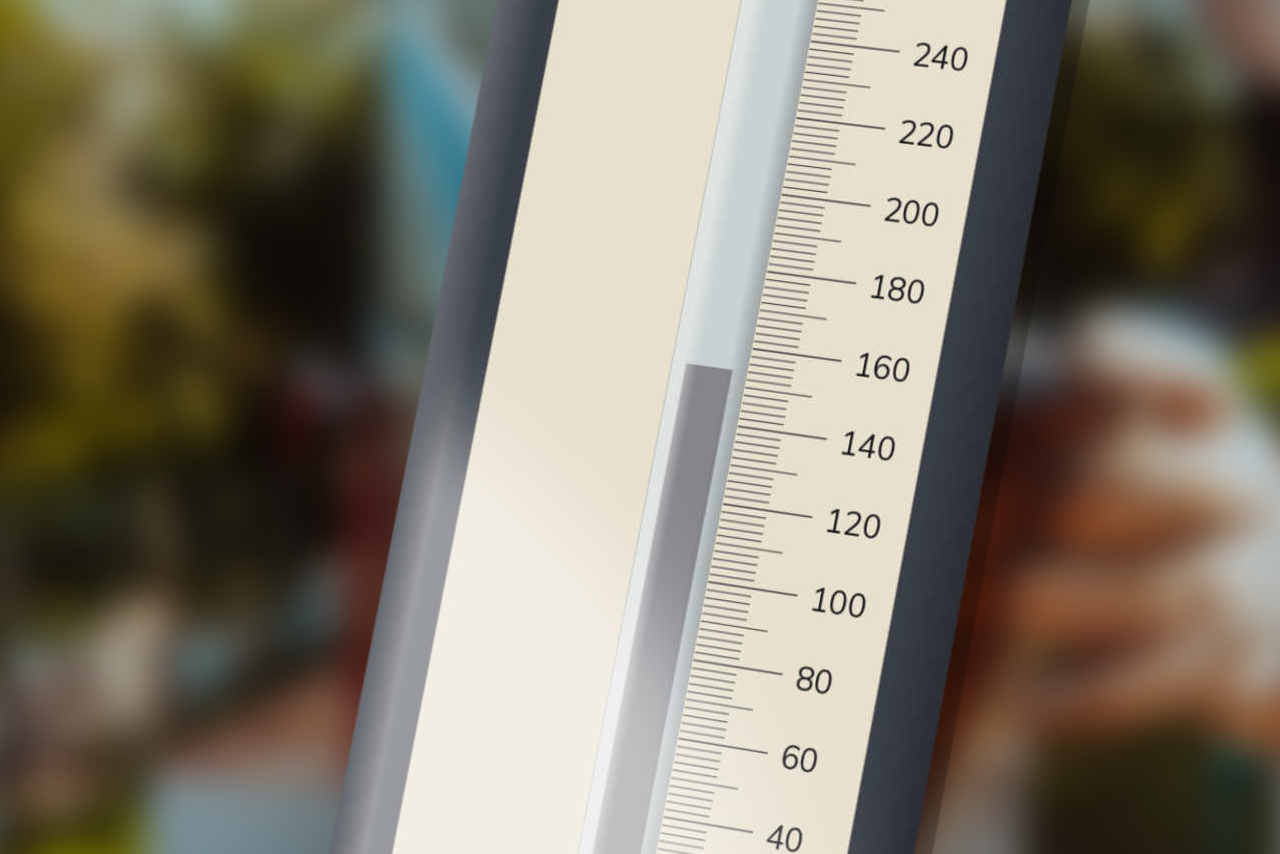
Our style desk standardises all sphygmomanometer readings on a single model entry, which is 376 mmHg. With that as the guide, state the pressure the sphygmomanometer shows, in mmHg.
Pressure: 154 mmHg
